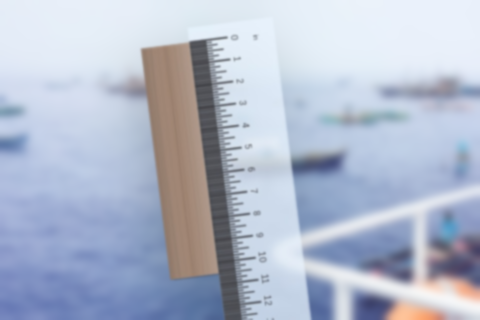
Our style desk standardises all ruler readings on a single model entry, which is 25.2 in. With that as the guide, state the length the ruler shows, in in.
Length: 10.5 in
